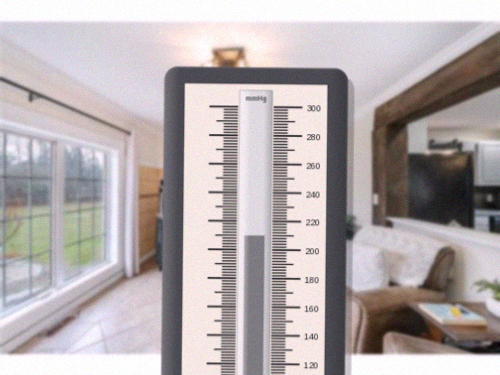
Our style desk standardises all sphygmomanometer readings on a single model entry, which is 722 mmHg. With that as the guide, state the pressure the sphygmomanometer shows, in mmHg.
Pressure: 210 mmHg
